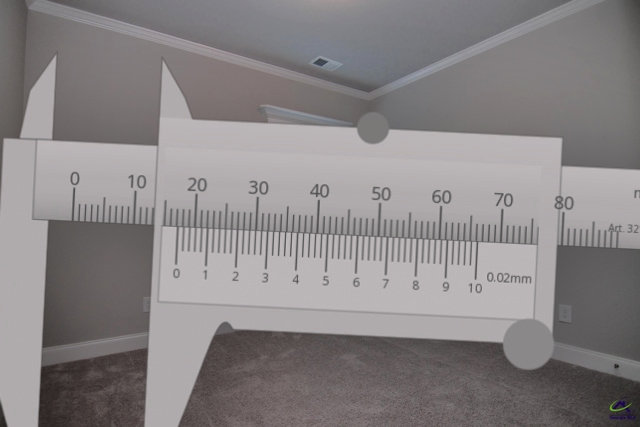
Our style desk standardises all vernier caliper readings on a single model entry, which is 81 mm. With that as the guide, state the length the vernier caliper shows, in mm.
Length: 17.2 mm
